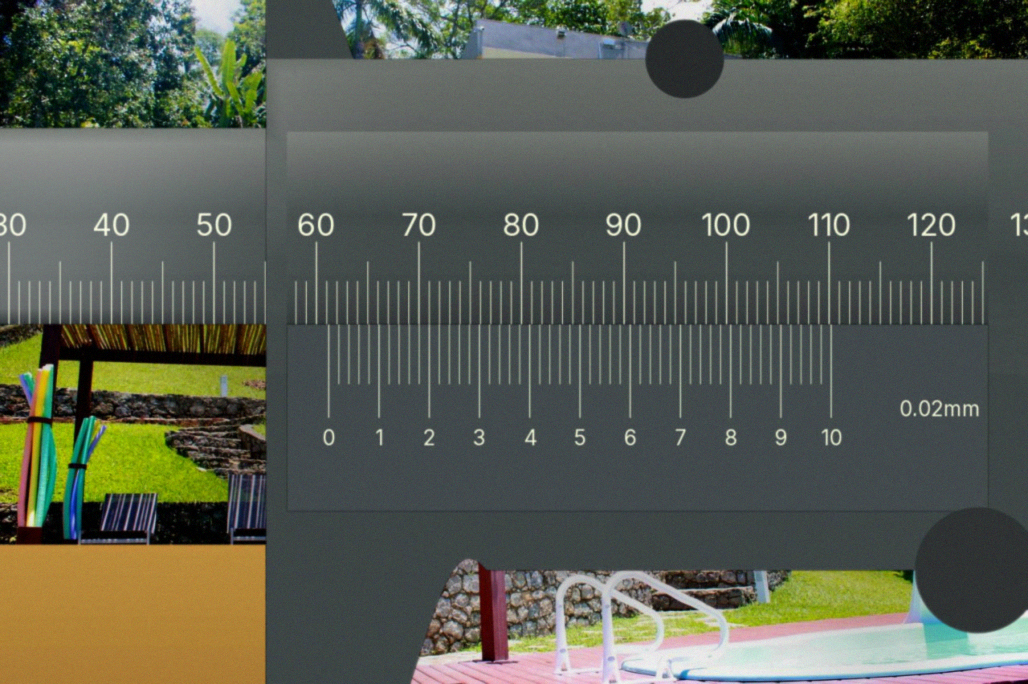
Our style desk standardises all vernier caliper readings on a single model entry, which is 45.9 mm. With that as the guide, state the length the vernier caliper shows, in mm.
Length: 61.2 mm
